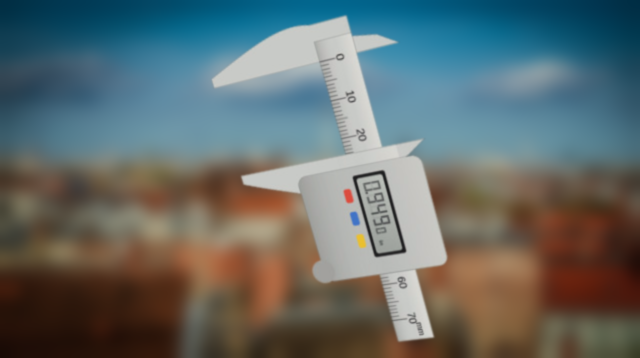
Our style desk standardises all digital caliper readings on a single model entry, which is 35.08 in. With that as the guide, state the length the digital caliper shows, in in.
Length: 0.9490 in
